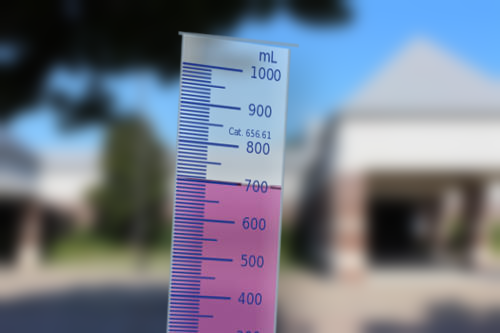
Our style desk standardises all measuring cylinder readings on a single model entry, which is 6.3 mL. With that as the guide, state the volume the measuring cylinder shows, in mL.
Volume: 700 mL
